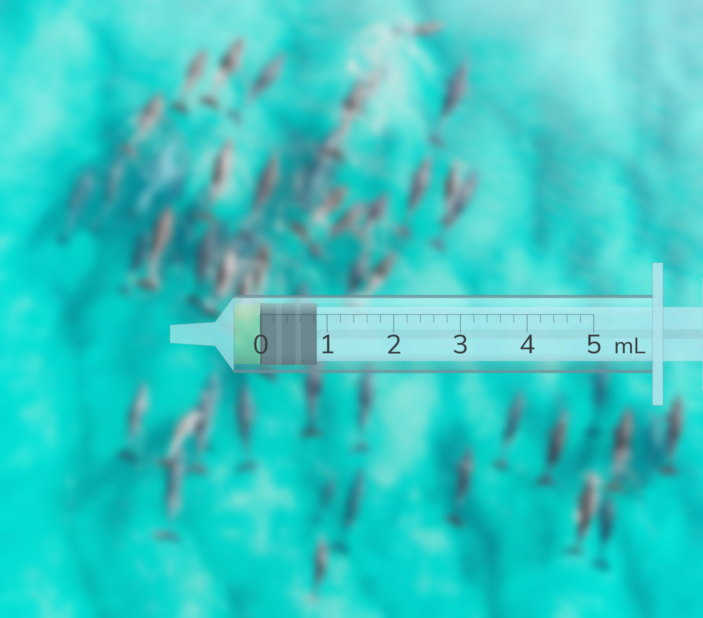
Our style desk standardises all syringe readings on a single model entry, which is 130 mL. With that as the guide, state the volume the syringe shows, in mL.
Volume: 0 mL
